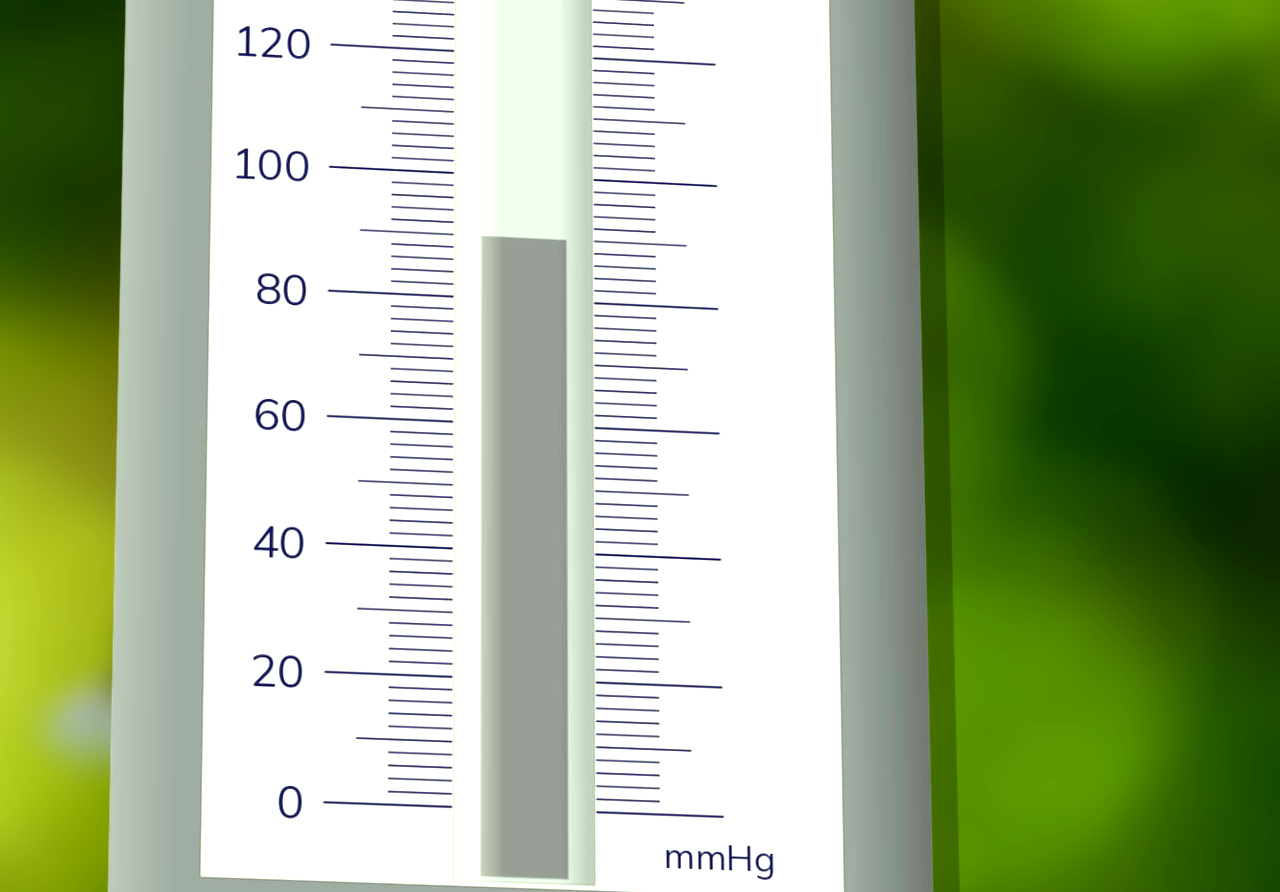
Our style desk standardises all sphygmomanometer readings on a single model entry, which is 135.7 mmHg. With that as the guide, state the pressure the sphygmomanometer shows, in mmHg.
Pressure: 90 mmHg
